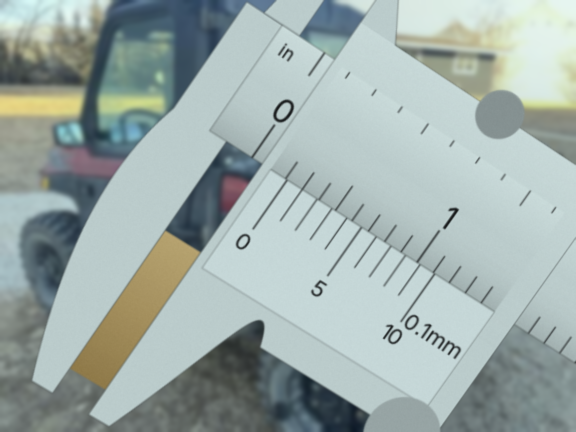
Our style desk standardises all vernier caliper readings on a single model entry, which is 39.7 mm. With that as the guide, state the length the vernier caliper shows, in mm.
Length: 2.1 mm
